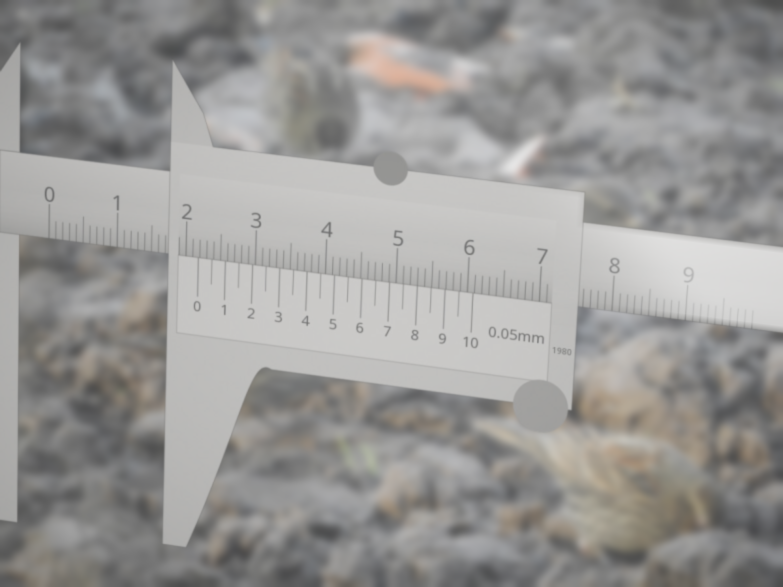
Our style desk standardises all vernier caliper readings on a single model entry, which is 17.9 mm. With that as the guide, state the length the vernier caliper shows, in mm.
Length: 21.8 mm
